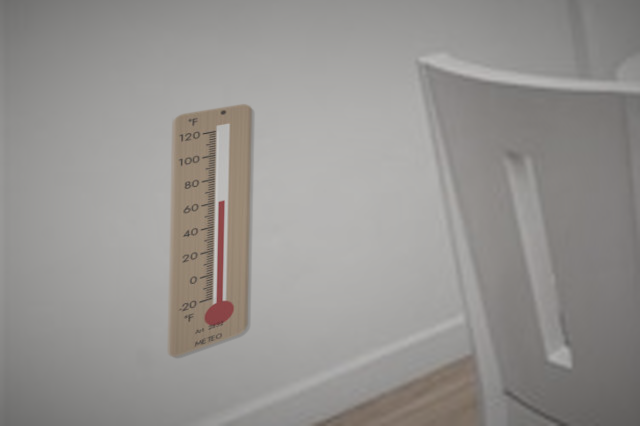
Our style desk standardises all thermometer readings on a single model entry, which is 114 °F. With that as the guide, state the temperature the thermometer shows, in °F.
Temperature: 60 °F
